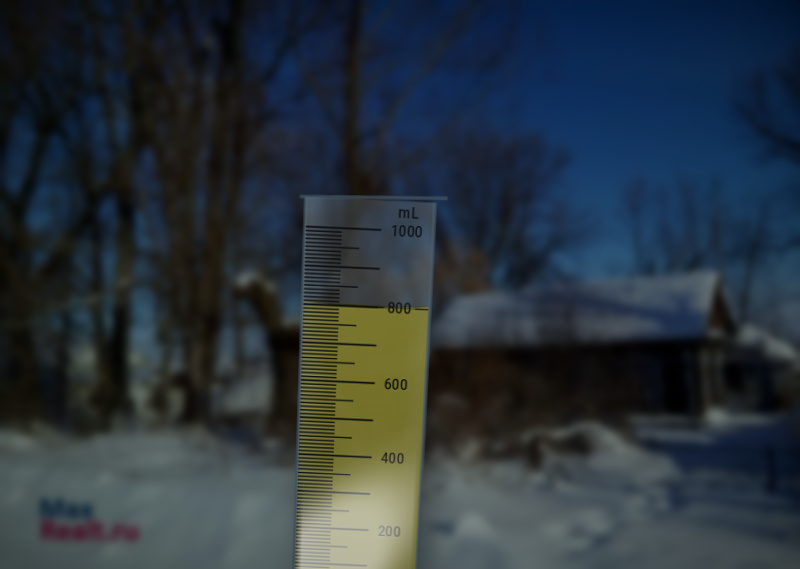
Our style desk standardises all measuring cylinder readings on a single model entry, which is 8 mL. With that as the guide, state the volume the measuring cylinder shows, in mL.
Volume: 800 mL
